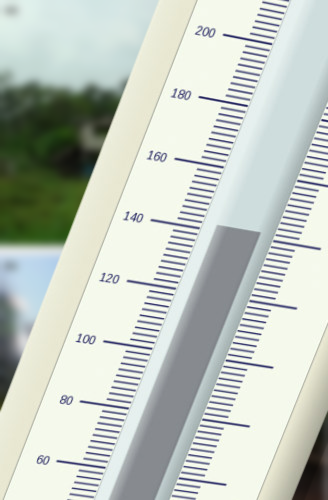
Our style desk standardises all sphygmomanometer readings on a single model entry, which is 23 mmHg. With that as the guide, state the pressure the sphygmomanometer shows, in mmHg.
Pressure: 142 mmHg
